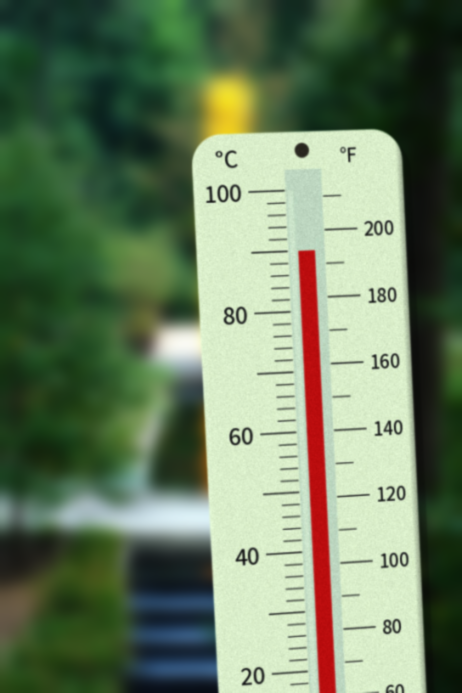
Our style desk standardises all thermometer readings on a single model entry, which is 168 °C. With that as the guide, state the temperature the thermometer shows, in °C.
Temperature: 90 °C
